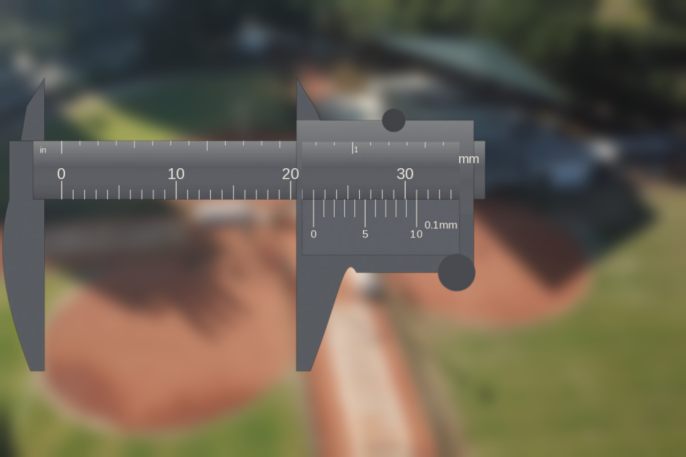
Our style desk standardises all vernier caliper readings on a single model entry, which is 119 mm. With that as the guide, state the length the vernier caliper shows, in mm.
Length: 22.0 mm
